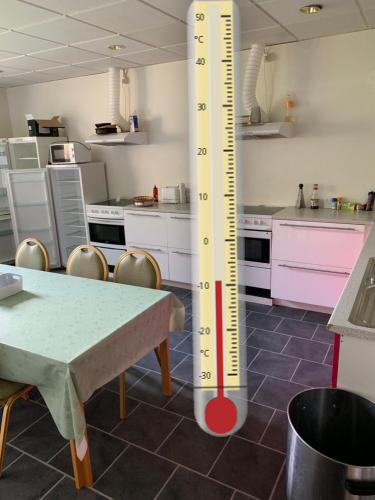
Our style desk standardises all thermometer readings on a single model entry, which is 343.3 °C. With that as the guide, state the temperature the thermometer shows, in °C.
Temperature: -9 °C
